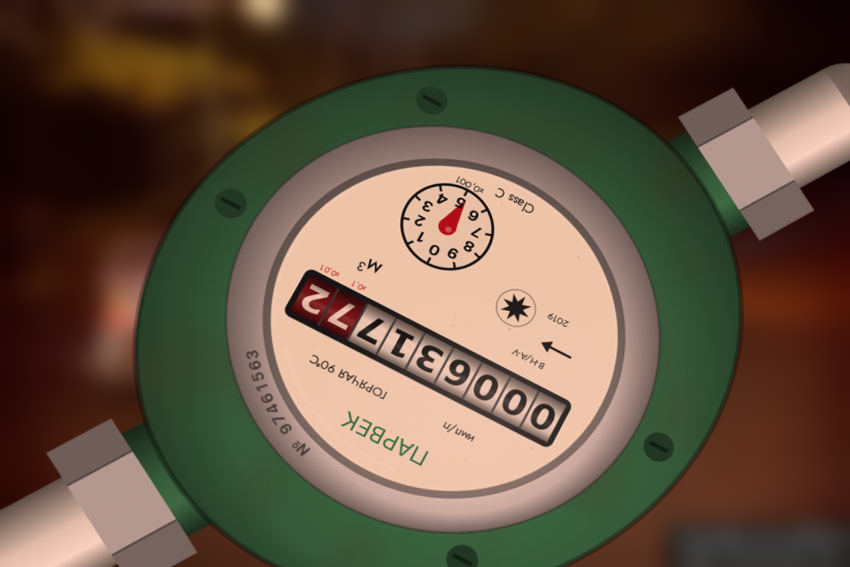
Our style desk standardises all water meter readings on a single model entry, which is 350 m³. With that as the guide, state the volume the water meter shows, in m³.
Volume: 6317.725 m³
